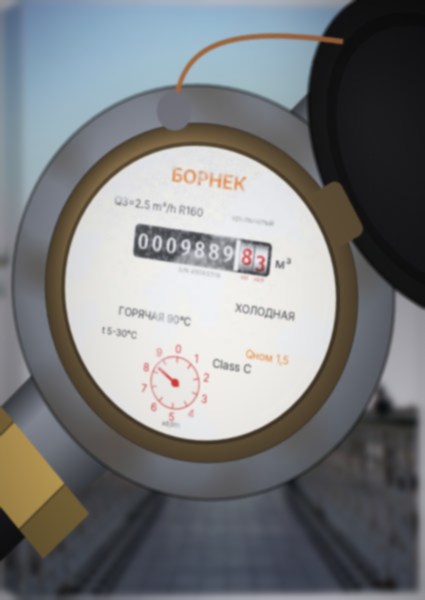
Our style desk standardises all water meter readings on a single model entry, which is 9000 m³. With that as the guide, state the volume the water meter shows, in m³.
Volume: 9889.828 m³
